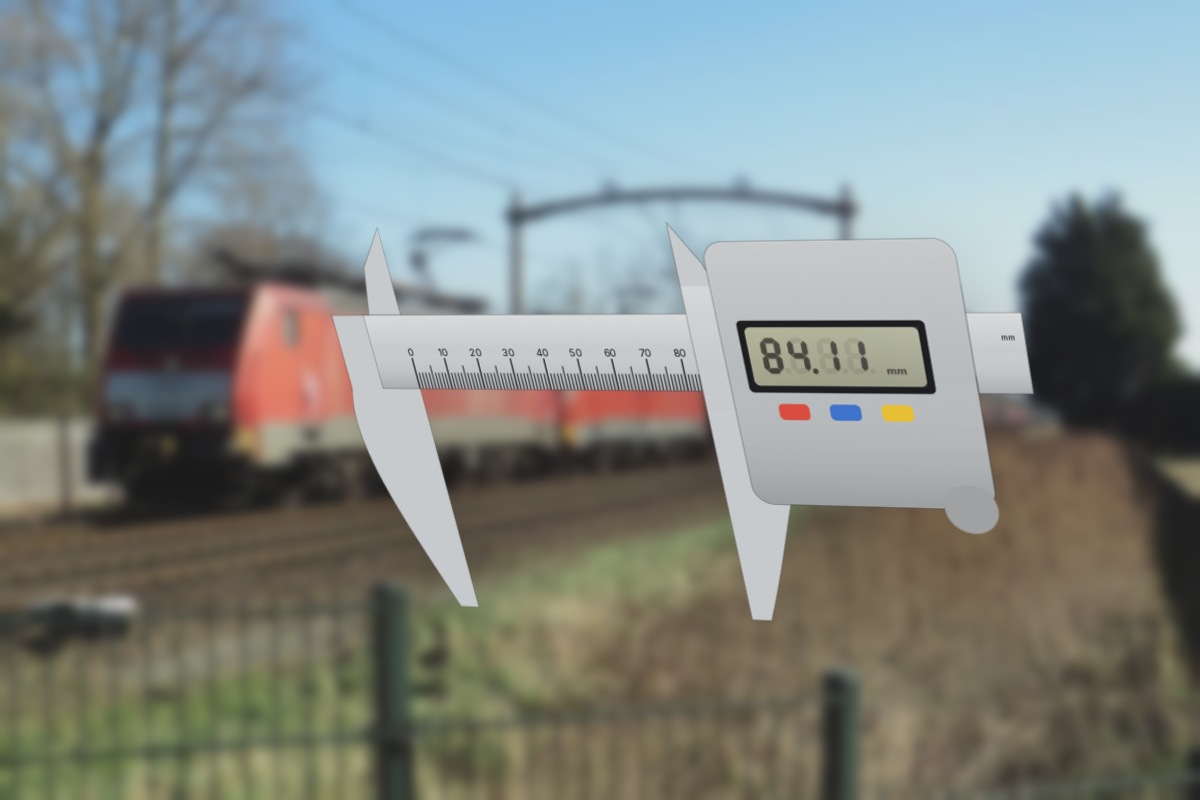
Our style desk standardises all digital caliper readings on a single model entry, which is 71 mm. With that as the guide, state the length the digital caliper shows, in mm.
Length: 84.11 mm
